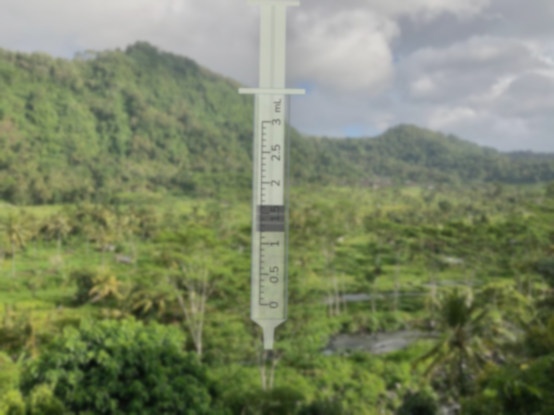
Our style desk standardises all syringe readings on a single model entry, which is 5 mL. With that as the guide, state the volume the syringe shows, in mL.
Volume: 1.2 mL
